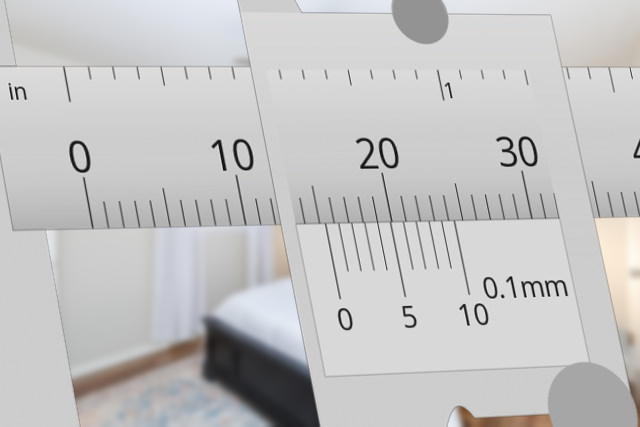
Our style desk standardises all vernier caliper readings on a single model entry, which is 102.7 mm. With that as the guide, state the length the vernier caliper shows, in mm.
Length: 15.4 mm
